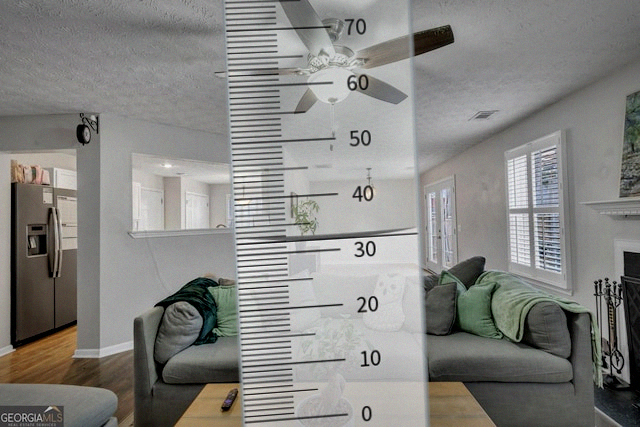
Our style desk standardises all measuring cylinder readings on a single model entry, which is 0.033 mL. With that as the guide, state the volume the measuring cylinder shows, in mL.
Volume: 32 mL
